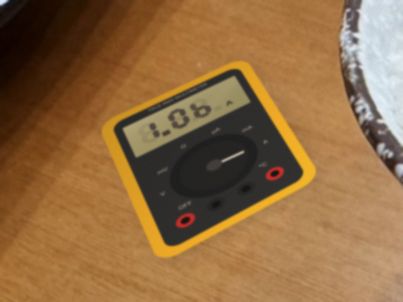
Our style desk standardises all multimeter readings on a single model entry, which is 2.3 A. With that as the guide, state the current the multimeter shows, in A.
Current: 1.06 A
